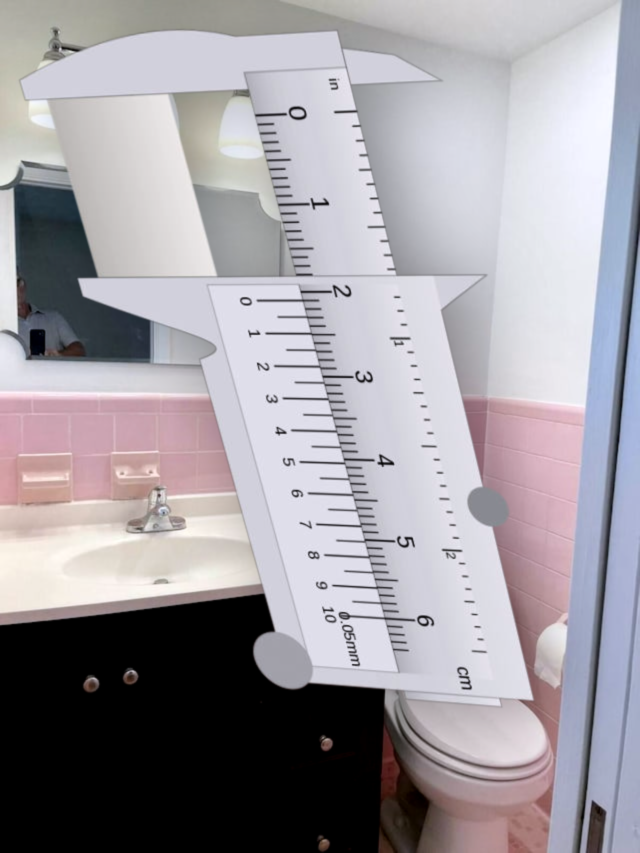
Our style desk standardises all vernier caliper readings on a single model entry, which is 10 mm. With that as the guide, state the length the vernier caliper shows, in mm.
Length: 21.0 mm
